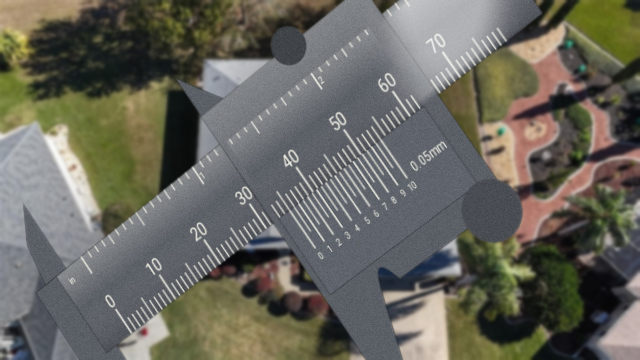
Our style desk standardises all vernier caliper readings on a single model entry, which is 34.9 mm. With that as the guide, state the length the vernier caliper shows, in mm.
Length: 35.0 mm
